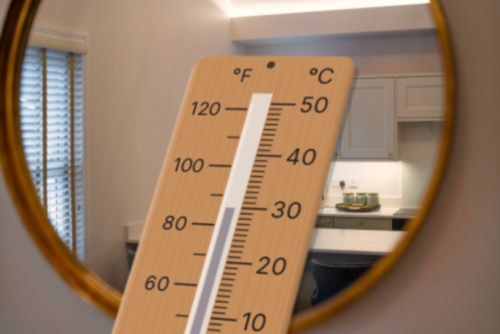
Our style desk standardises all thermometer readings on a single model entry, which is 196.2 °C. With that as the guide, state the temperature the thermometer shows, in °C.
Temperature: 30 °C
